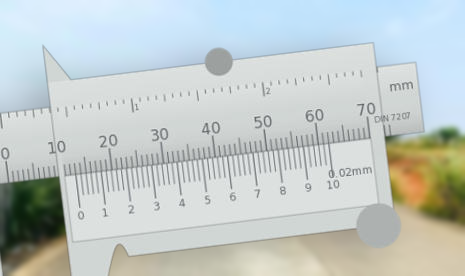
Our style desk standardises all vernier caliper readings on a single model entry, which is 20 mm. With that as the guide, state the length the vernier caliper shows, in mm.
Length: 13.0 mm
